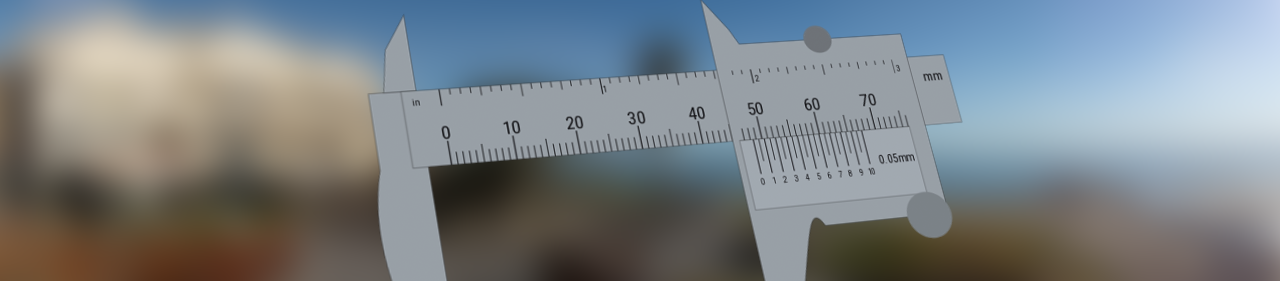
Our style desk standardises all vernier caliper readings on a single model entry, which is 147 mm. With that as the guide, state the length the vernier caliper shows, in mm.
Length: 48.5 mm
